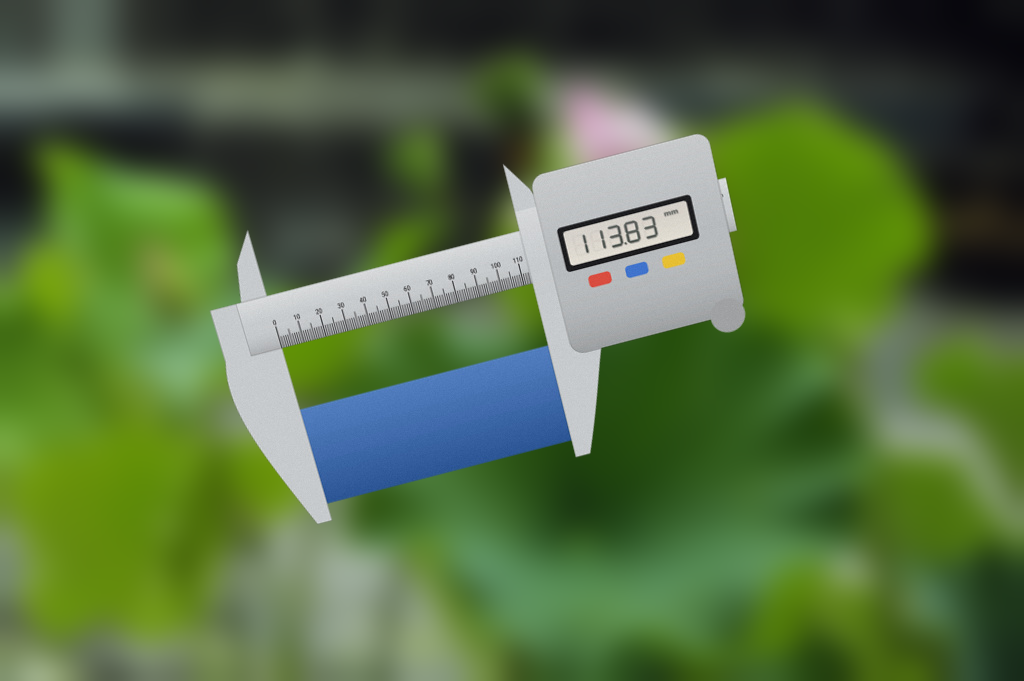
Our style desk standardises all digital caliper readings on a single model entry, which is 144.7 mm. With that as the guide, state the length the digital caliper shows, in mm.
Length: 113.83 mm
